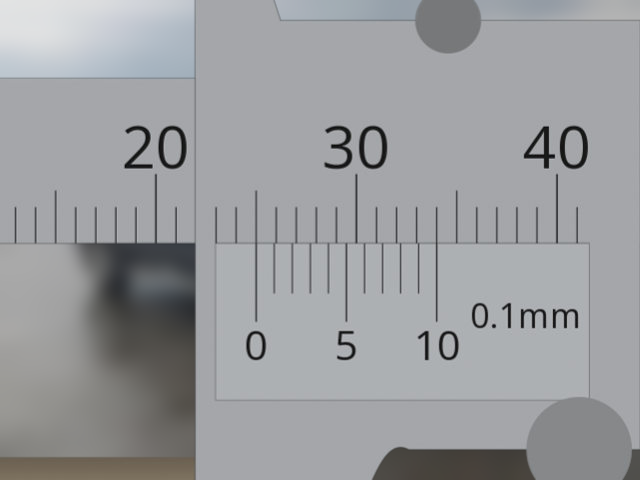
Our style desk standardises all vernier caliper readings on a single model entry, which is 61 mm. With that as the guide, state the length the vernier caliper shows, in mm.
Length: 25.0 mm
